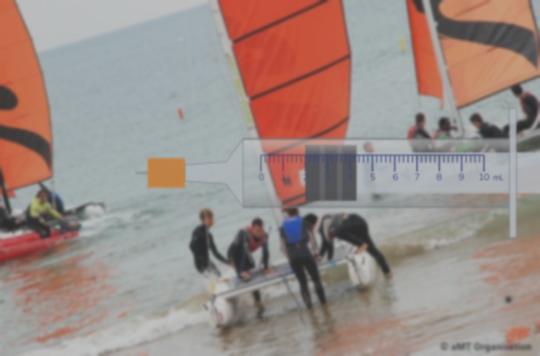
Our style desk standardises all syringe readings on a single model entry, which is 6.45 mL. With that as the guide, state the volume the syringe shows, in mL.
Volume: 2 mL
